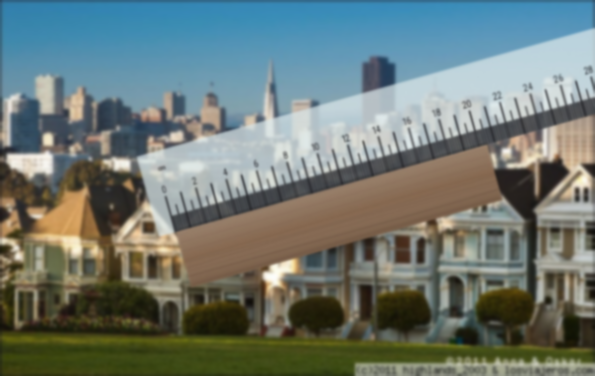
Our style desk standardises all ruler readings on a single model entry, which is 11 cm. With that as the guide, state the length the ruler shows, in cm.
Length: 20.5 cm
